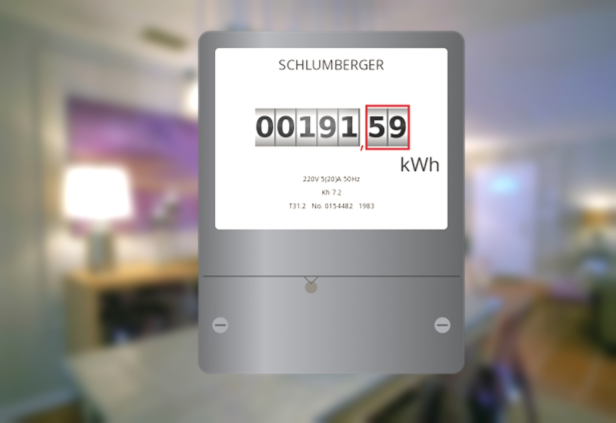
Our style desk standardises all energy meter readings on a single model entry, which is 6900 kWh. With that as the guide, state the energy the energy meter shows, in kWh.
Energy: 191.59 kWh
